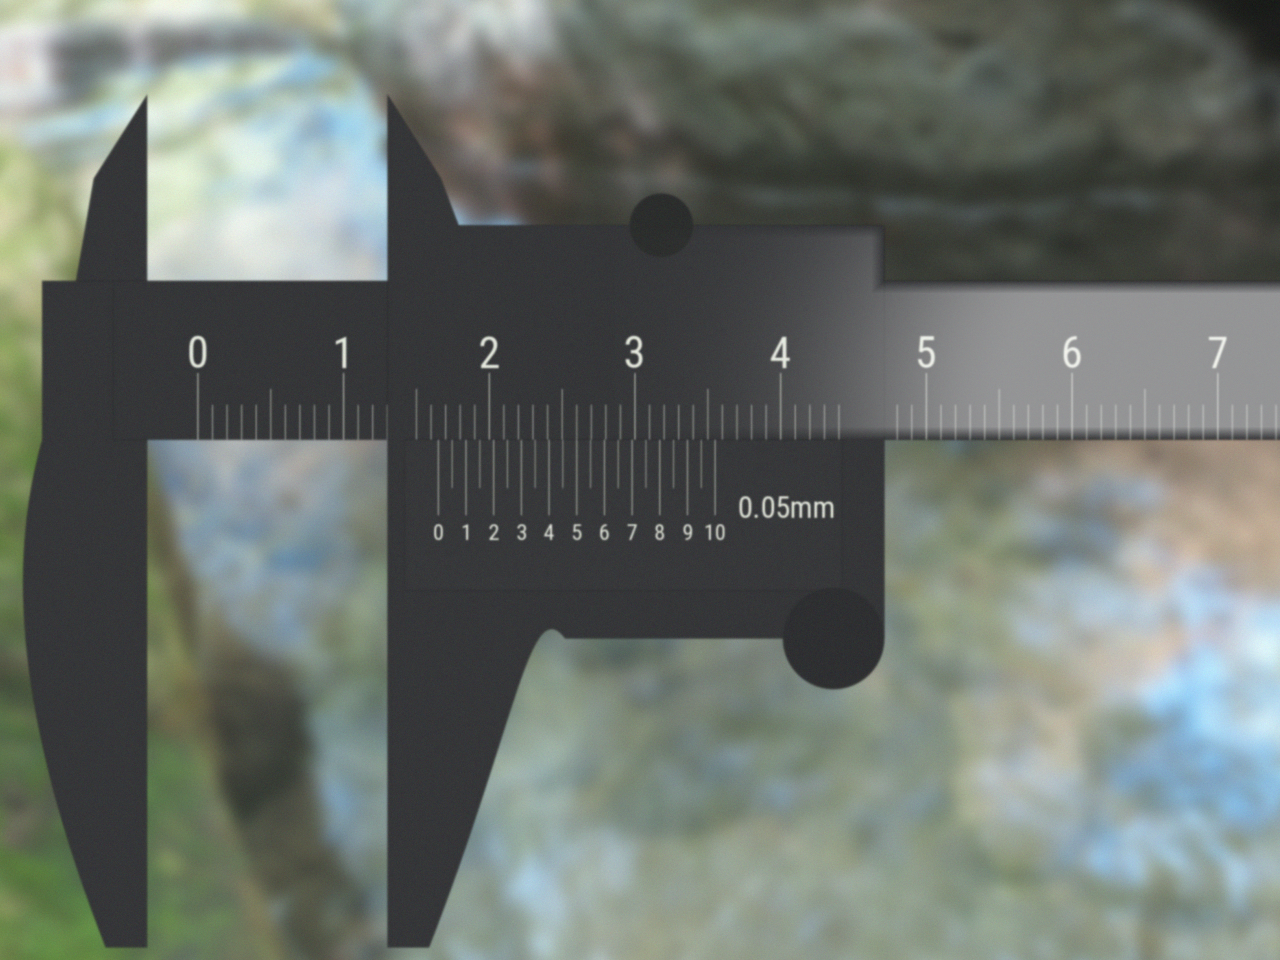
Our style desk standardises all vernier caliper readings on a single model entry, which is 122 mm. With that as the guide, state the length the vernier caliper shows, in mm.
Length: 16.5 mm
